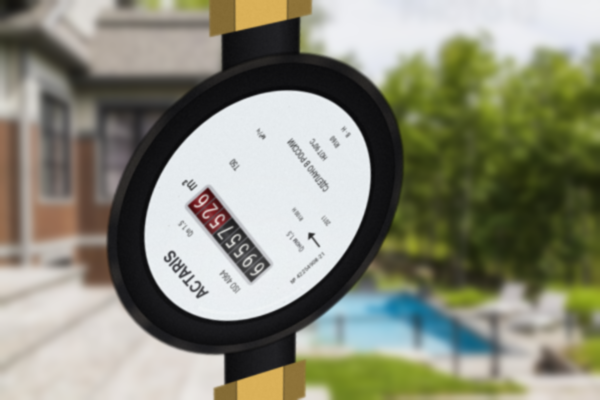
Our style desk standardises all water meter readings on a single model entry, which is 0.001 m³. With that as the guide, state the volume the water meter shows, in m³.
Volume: 69557.526 m³
